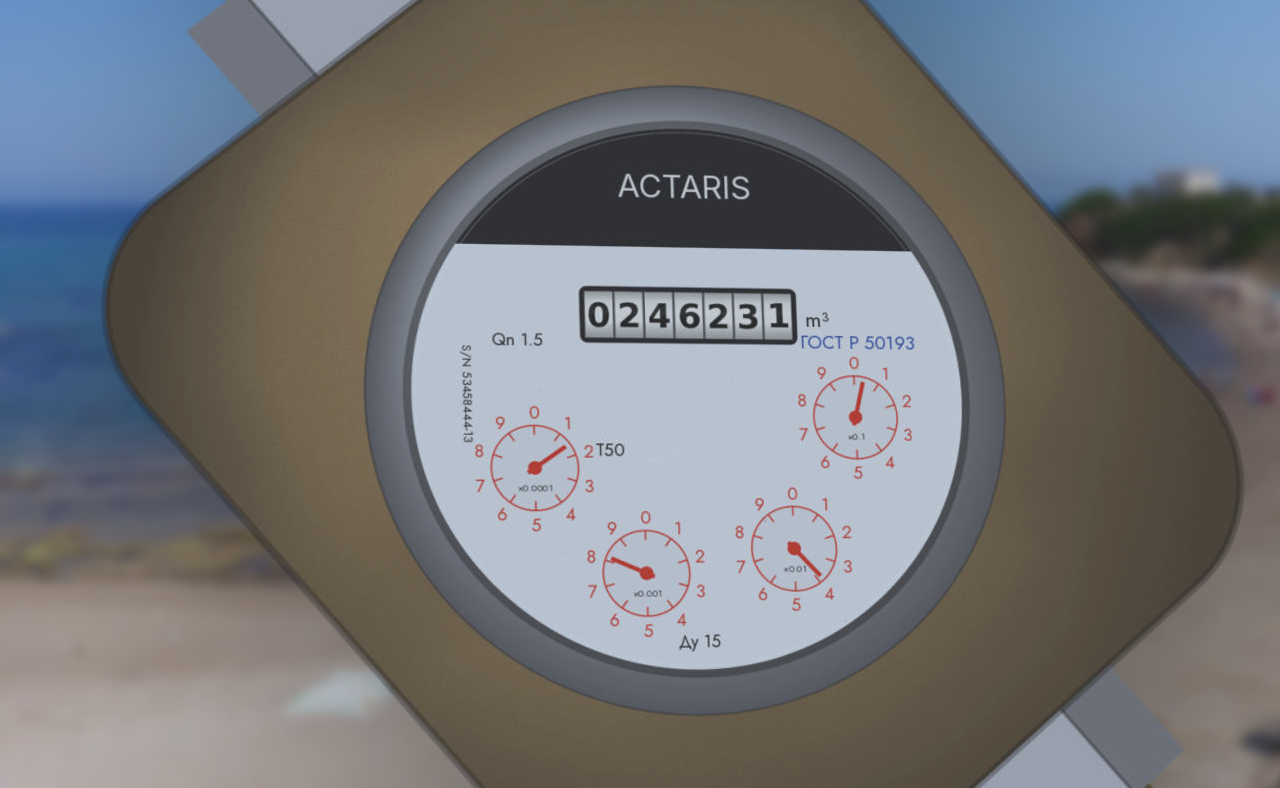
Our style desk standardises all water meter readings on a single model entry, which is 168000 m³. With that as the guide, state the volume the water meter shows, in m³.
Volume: 246231.0381 m³
